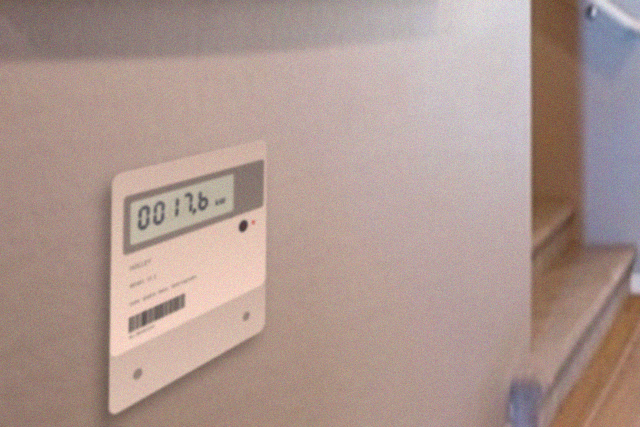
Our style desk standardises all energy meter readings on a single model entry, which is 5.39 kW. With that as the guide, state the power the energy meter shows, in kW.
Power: 17.6 kW
